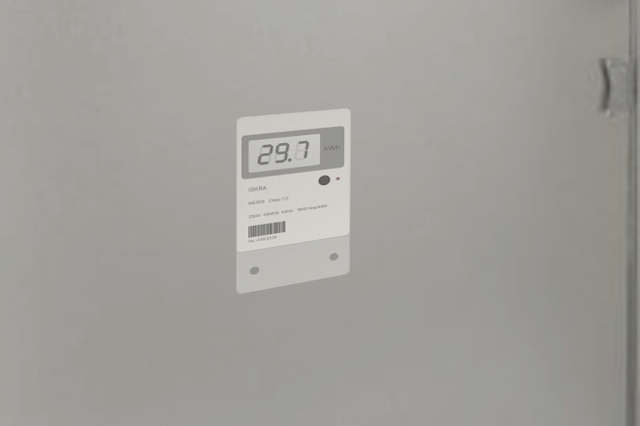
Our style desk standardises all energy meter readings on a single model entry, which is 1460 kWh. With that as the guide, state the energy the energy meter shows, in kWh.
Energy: 29.7 kWh
